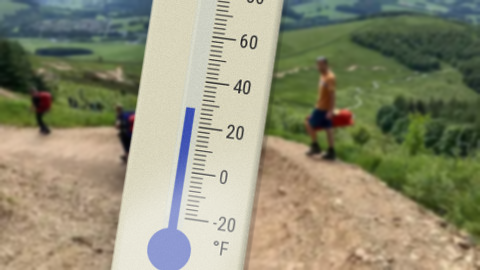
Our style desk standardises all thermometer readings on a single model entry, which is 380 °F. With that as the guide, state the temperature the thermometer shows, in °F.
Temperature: 28 °F
